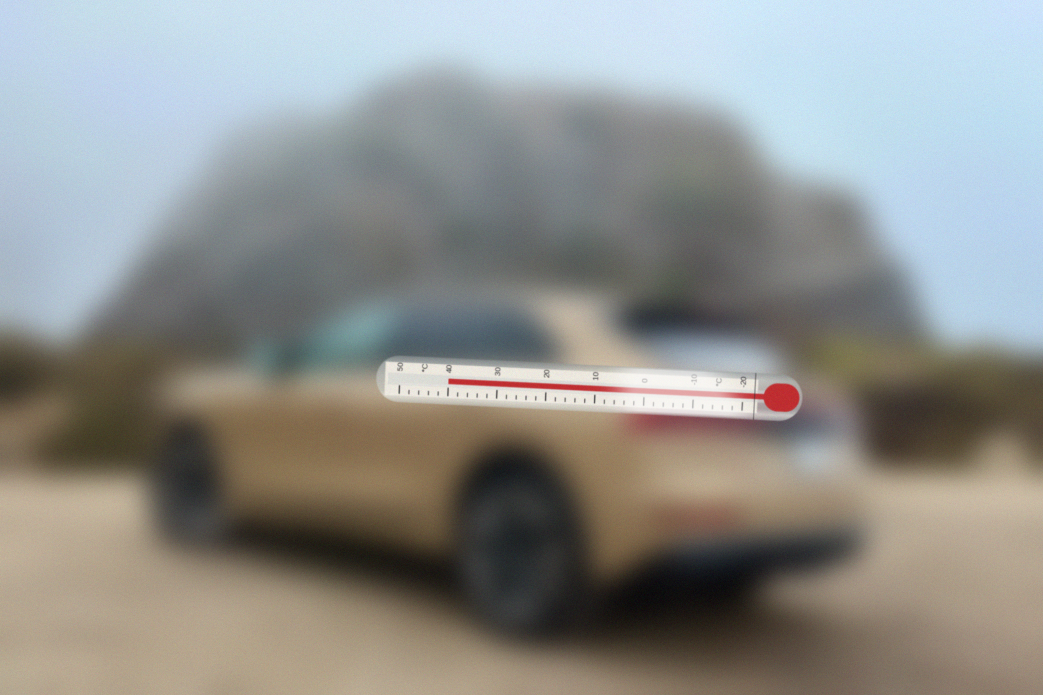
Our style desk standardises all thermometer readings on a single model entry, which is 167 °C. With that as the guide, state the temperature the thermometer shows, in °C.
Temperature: 40 °C
